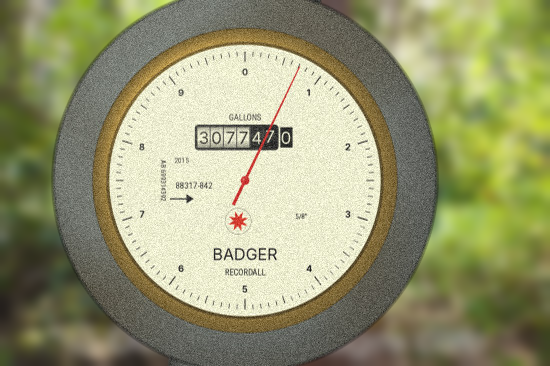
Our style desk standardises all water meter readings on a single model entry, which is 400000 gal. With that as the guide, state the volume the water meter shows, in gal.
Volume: 3077470.7 gal
